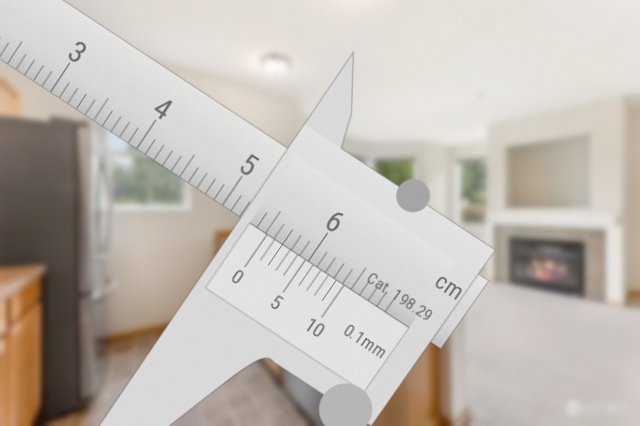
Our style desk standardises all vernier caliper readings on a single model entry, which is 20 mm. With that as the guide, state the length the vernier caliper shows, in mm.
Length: 55.2 mm
